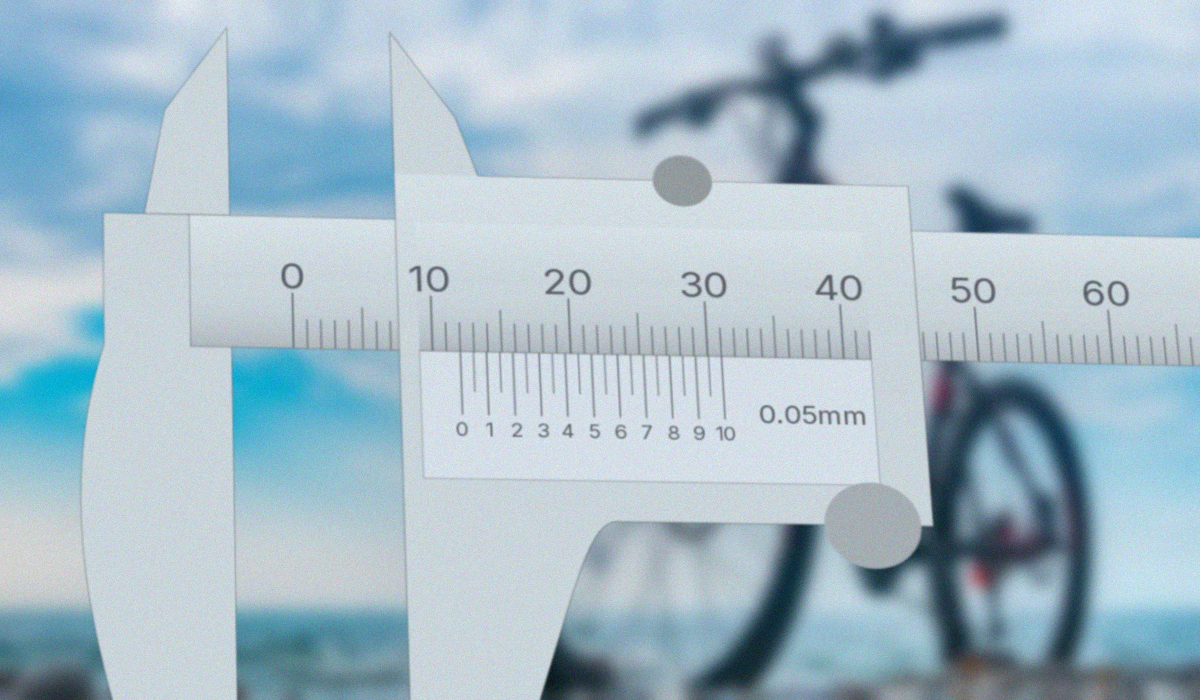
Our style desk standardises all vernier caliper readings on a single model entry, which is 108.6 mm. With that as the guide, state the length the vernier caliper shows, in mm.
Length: 12.0 mm
